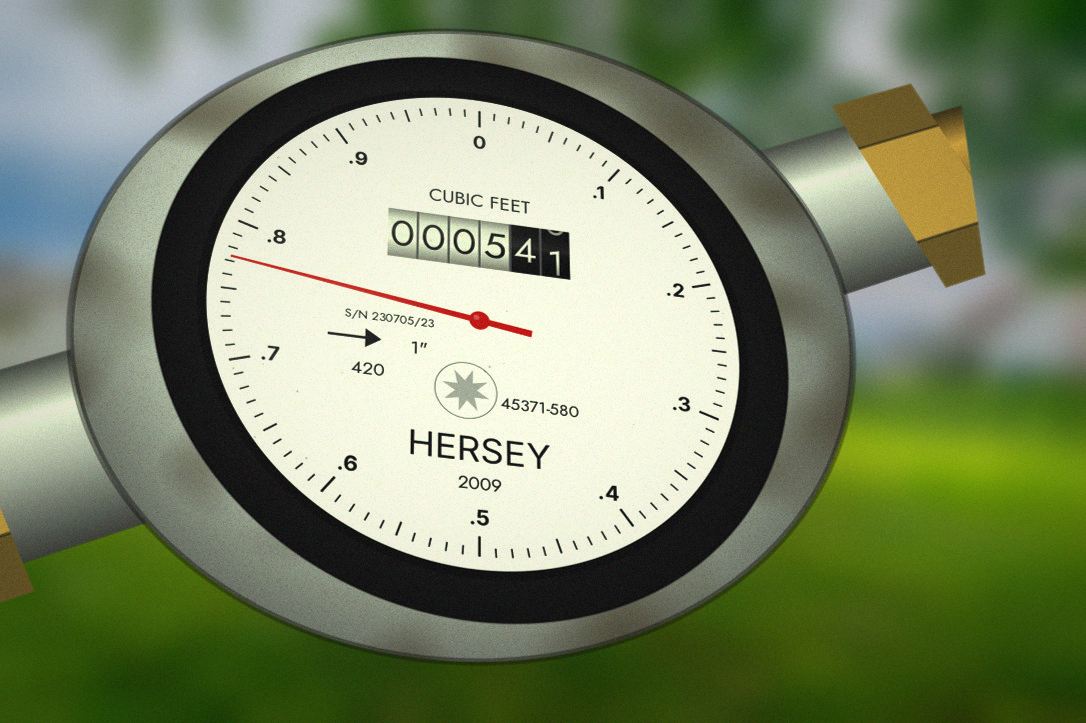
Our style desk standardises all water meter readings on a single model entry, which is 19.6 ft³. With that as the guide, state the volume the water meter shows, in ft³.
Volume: 540.77 ft³
